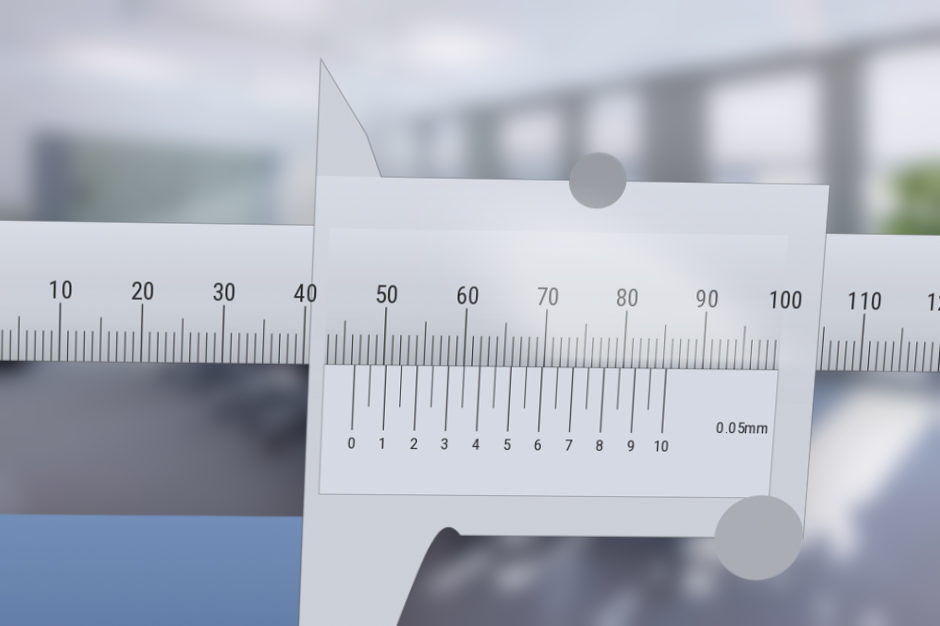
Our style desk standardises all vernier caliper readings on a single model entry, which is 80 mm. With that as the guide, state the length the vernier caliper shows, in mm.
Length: 46.4 mm
